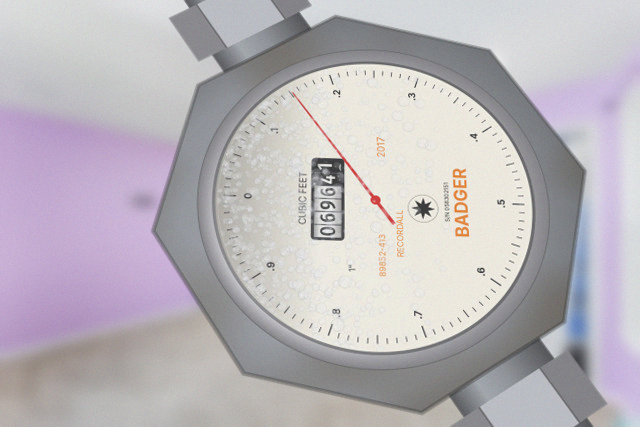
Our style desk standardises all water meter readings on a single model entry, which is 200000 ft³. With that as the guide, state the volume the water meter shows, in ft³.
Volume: 69641.15 ft³
